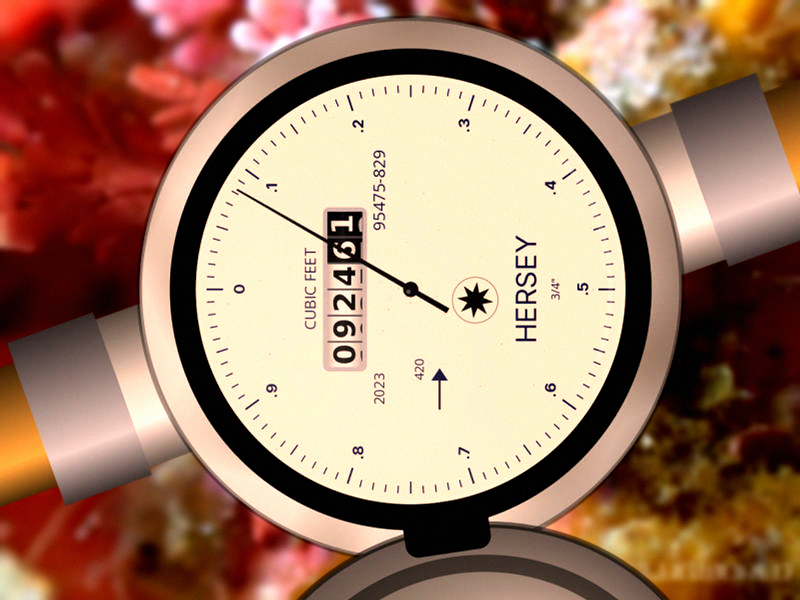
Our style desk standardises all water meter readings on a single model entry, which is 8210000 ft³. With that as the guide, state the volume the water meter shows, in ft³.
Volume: 92461.08 ft³
